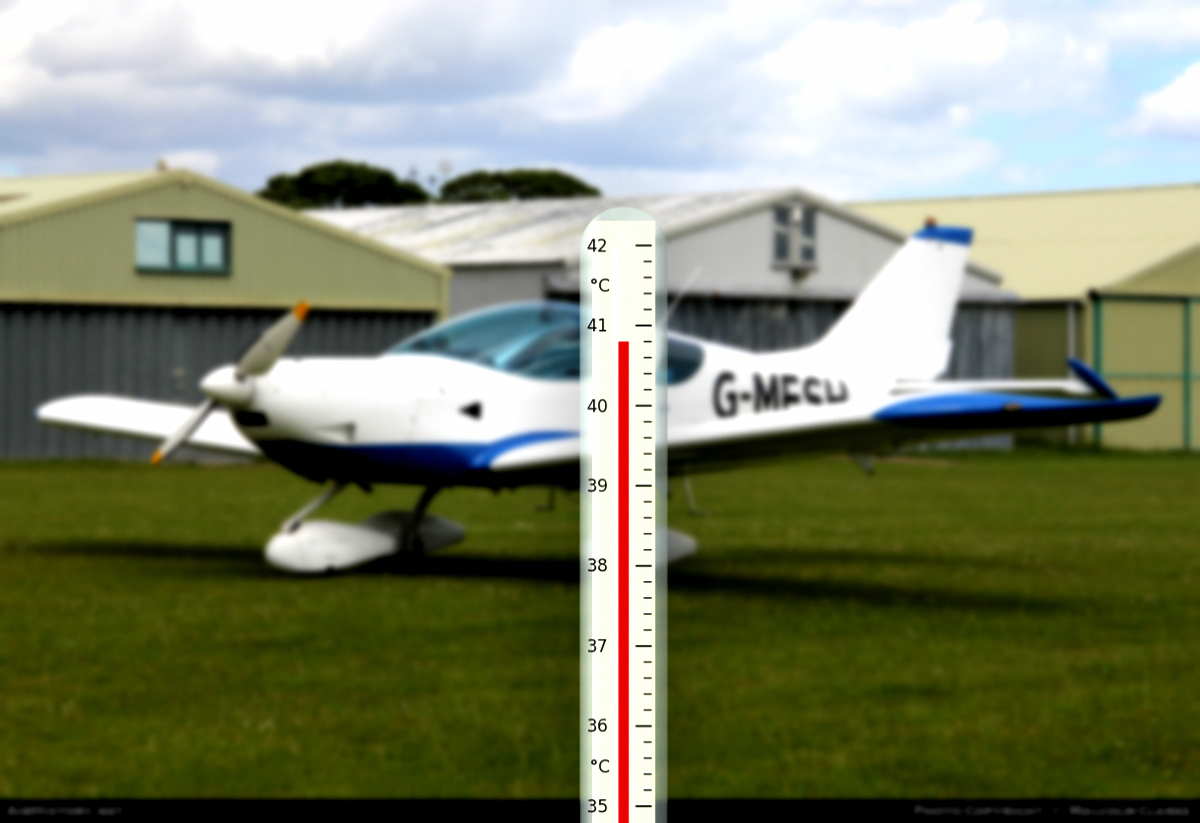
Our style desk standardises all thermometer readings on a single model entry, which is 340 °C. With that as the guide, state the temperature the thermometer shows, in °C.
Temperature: 40.8 °C
